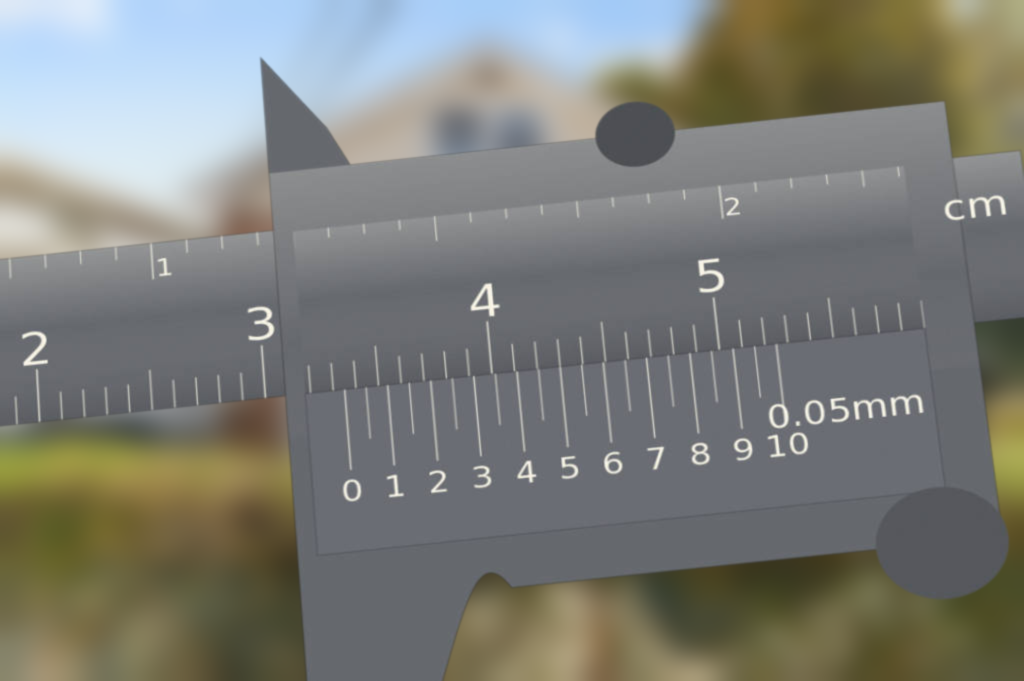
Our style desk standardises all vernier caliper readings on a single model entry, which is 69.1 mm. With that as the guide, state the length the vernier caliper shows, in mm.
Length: 33.5 mm
